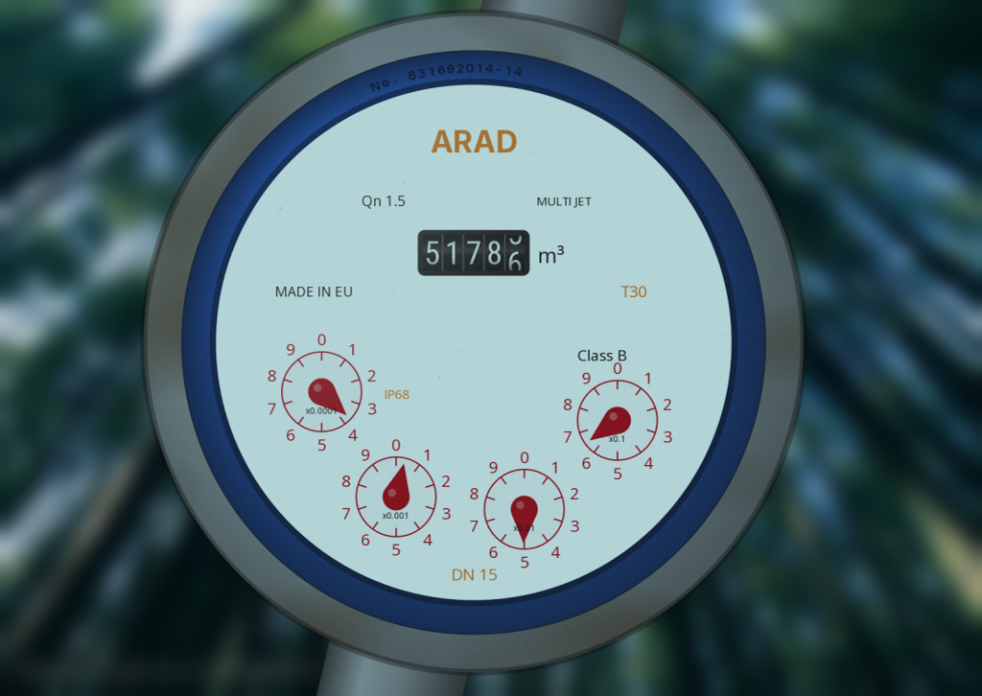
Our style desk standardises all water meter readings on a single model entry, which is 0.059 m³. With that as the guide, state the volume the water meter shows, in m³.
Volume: 51785.6503 m³
